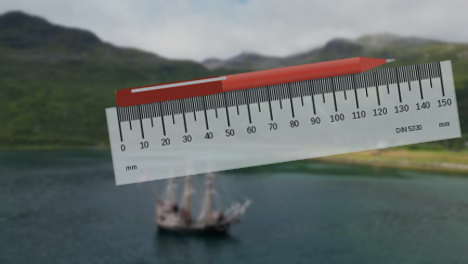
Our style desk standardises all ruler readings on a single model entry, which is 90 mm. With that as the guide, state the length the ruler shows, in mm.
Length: 130 mm
